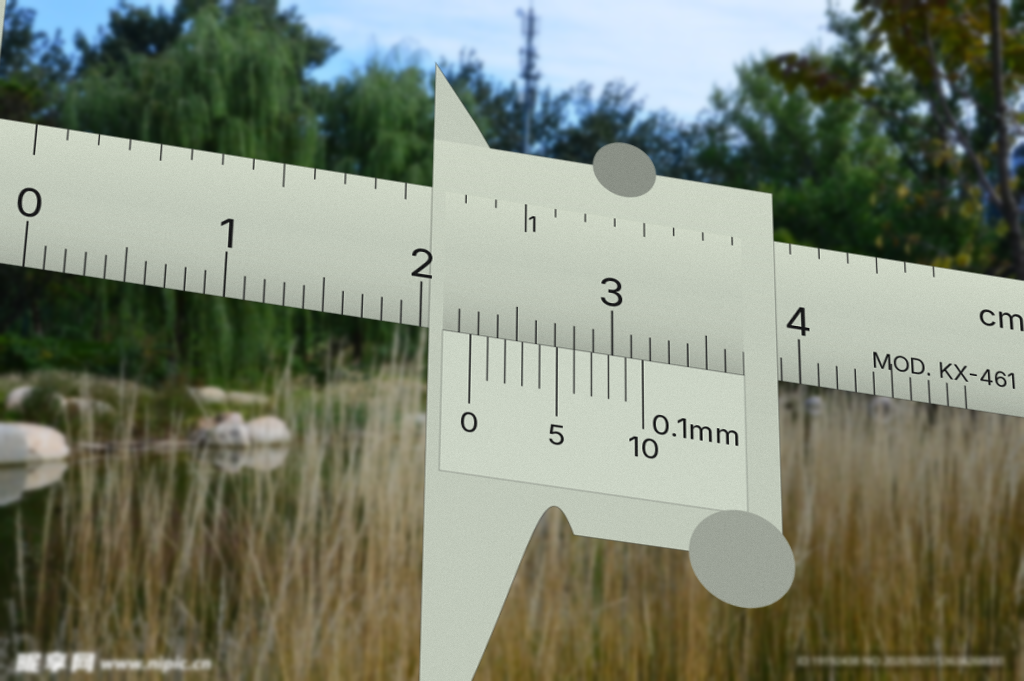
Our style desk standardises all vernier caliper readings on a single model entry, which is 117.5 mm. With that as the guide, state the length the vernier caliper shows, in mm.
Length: 22.6 mm
